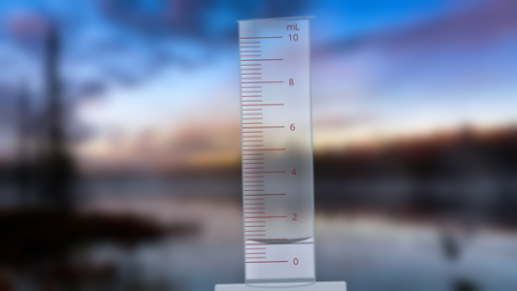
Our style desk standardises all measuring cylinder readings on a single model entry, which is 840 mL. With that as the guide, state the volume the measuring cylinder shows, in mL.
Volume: 0.8 mL
